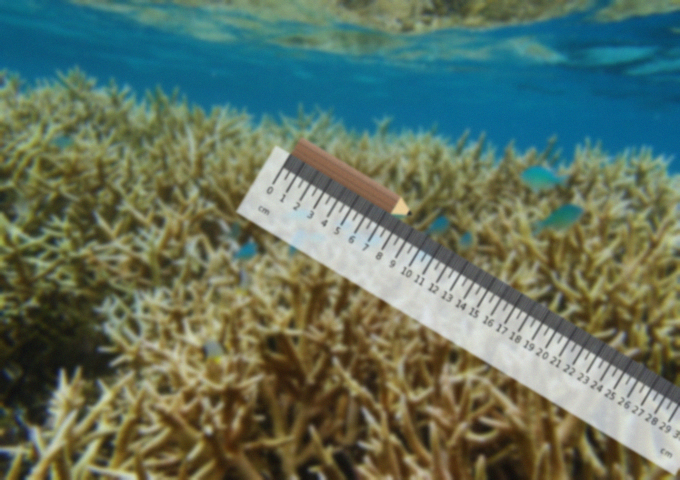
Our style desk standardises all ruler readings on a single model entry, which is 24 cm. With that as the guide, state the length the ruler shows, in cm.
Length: 8.5 cm
